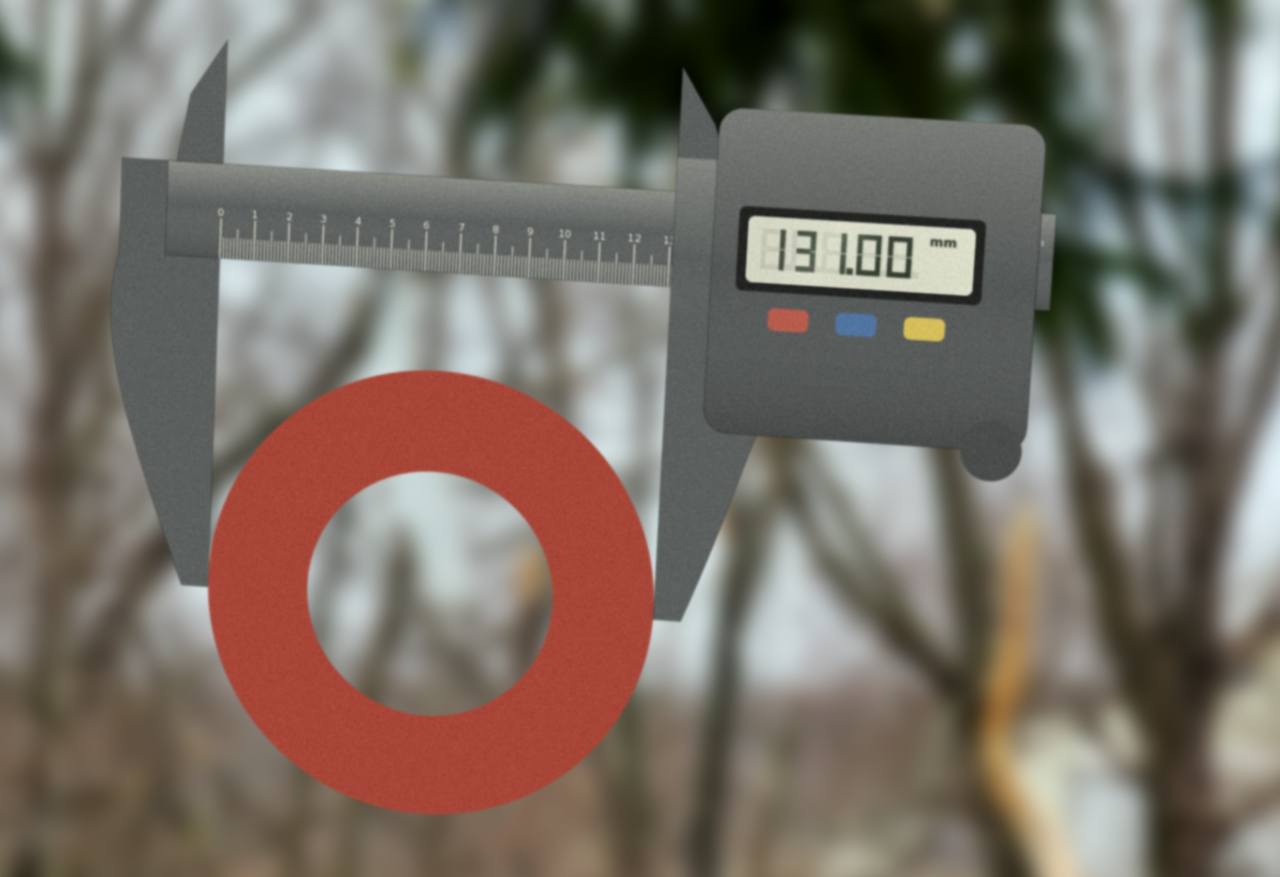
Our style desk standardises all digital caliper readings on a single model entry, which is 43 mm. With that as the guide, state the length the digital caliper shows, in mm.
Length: 131.00 mm
